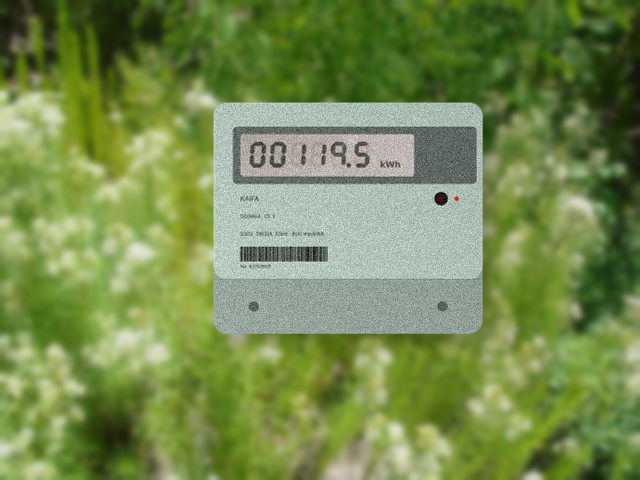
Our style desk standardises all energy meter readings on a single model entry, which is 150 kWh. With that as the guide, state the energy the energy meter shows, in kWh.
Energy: 119.5 kWh
